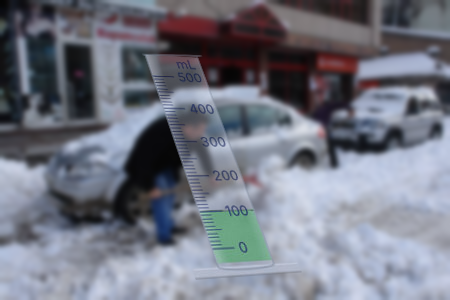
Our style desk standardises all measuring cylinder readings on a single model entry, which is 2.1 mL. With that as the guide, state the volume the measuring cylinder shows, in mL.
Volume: 100 mL
